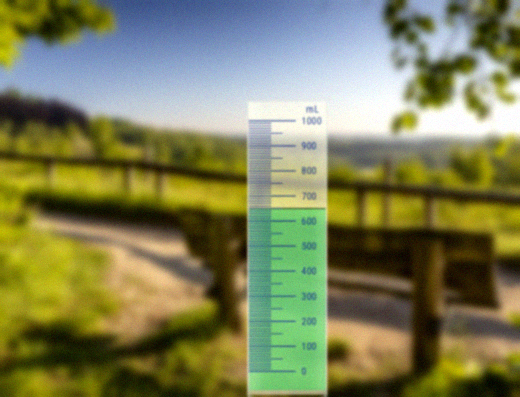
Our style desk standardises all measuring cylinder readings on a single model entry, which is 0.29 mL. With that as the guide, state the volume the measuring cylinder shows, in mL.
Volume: 650 mL
